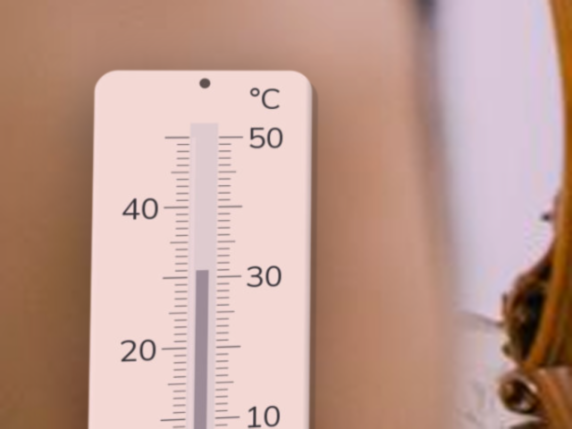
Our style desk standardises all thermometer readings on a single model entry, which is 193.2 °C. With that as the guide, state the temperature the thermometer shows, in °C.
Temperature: 31 °C
